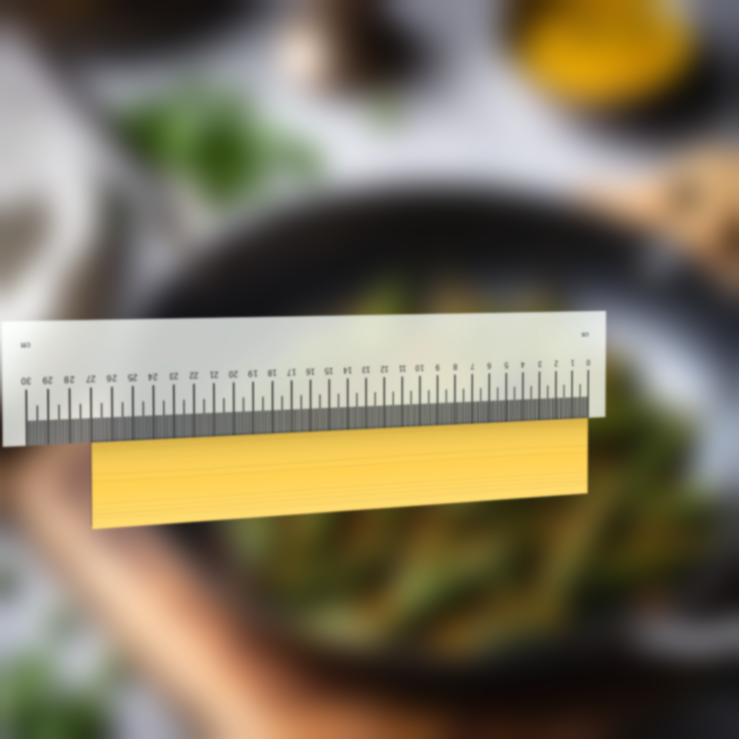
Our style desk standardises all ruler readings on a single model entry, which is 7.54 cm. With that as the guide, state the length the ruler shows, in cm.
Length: 27 cm
